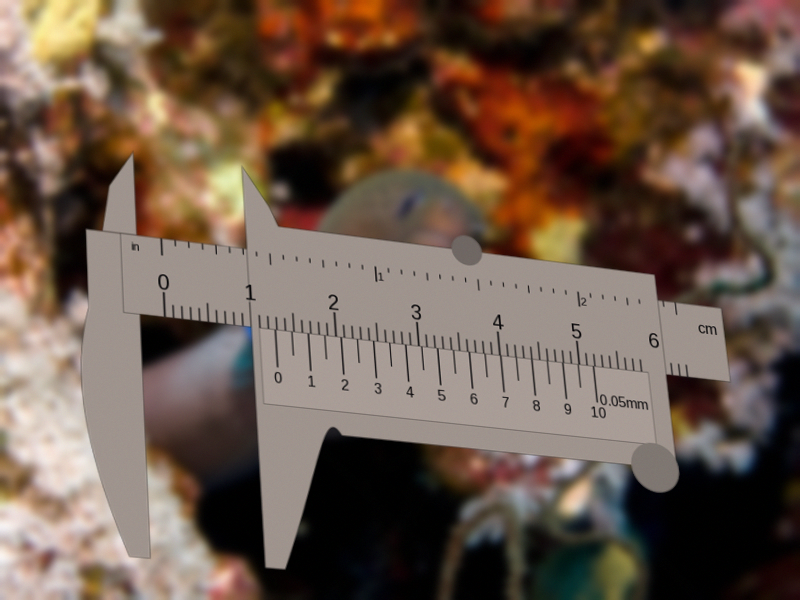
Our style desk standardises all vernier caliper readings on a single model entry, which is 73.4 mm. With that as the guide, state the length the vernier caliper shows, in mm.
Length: 12.8 mm
